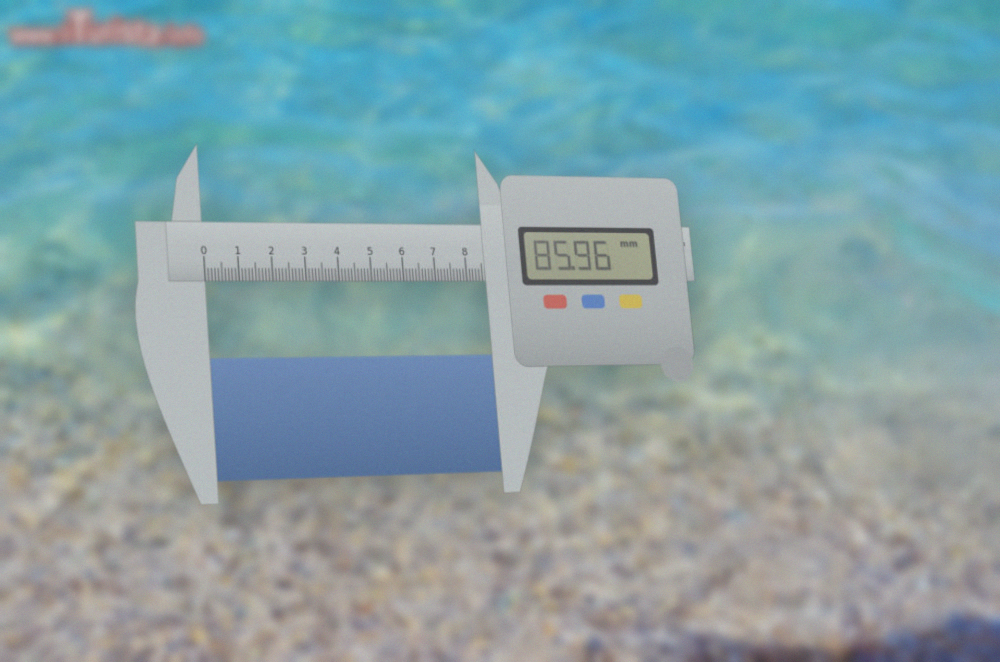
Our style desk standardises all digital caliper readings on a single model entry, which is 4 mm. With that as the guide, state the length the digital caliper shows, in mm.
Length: 85.96 mm
